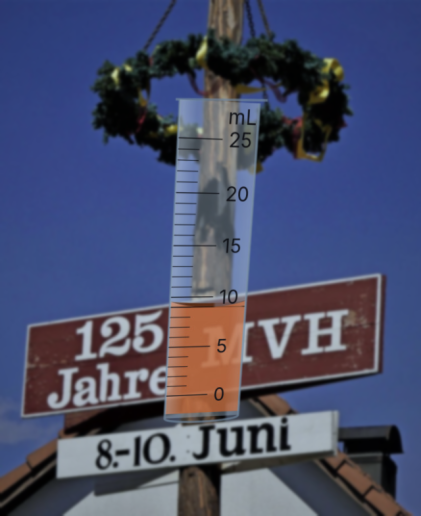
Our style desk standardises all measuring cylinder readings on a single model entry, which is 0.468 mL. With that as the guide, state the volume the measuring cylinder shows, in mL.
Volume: 9 mL
